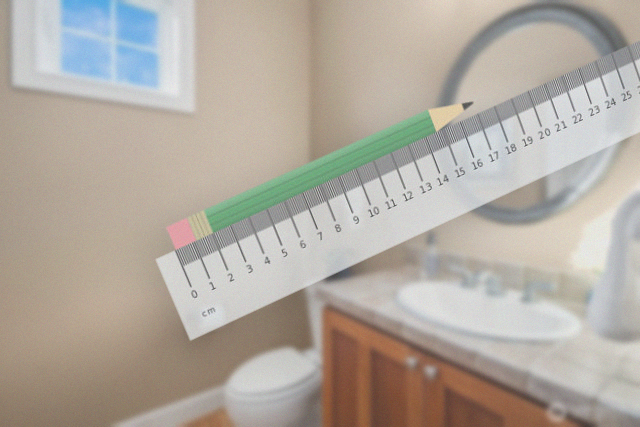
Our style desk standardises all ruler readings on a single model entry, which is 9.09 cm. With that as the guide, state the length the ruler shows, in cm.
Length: 17 cm
